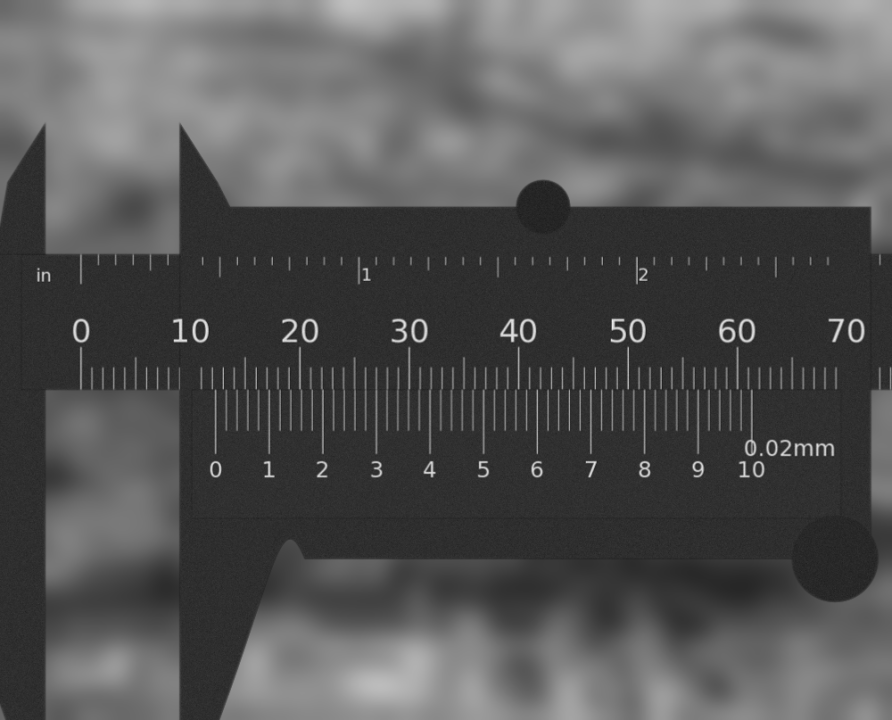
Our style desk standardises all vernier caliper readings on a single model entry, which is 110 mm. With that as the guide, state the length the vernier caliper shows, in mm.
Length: 12.3 mm
